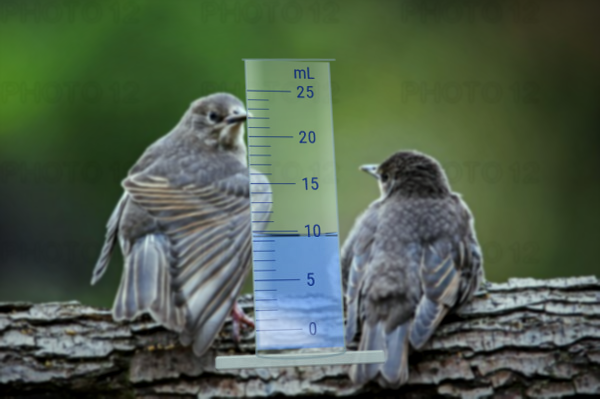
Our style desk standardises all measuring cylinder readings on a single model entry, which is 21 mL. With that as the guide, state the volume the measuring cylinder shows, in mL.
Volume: 9.5 mL
